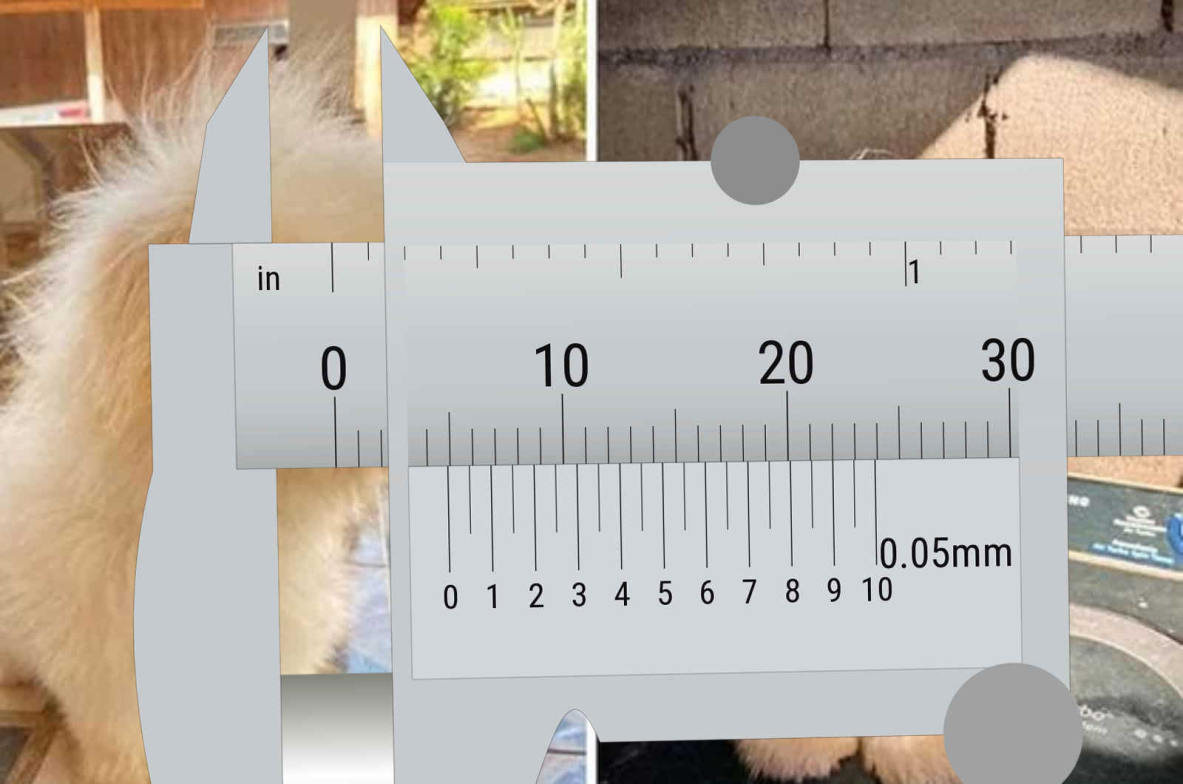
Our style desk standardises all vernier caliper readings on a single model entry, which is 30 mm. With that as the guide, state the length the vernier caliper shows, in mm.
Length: 4.90 mm
